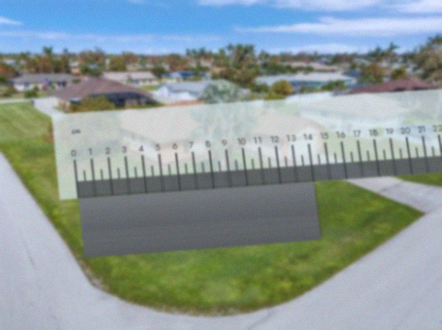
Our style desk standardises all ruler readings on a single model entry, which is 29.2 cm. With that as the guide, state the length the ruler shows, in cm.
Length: 14 cm
